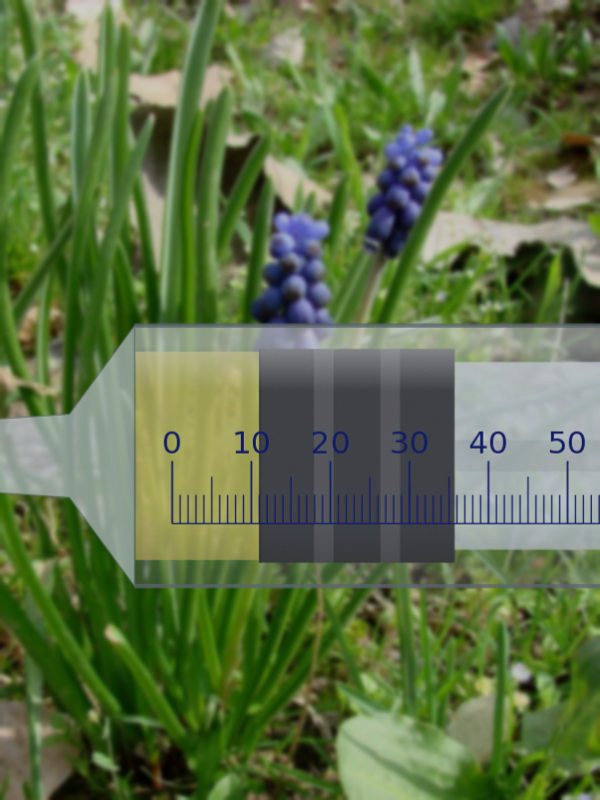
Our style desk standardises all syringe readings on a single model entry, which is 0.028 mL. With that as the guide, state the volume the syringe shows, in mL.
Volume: 11 mL
